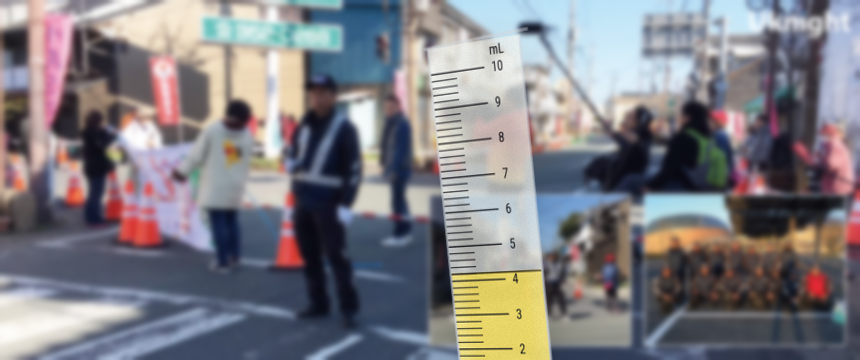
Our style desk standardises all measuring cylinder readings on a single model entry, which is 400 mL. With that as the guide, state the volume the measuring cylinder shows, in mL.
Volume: 4.2 mL
